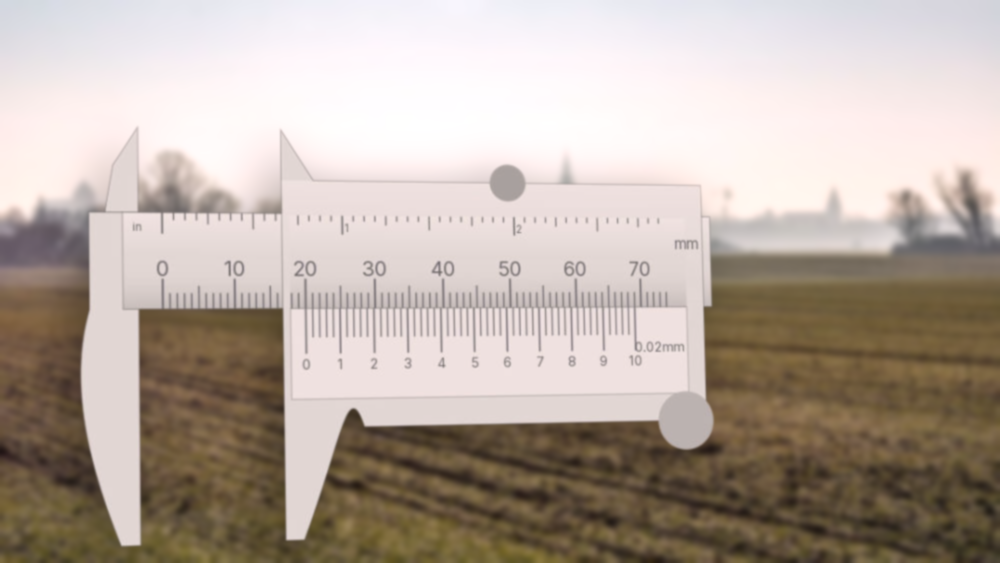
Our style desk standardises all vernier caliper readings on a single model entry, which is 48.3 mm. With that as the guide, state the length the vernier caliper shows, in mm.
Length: 20.0 mm
